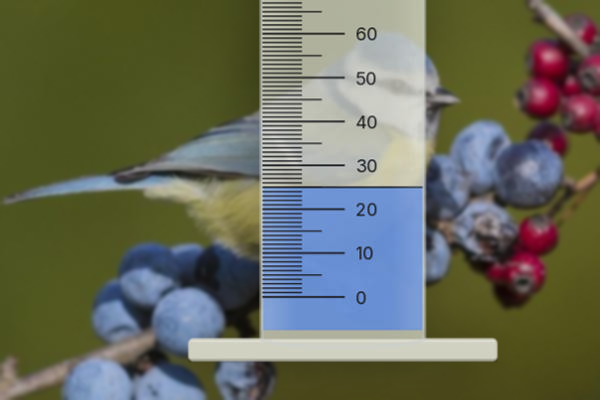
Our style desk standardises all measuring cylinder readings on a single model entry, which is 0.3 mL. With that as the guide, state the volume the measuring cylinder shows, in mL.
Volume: 25 mL
